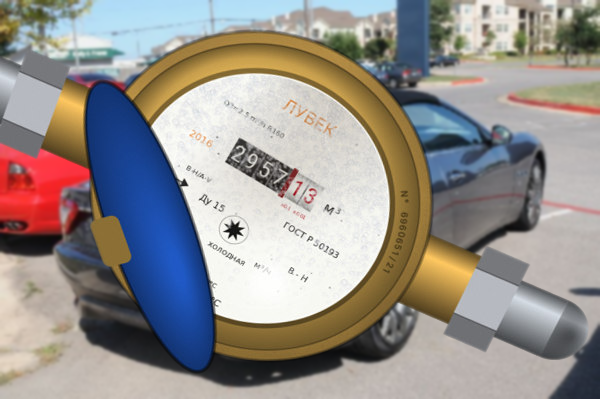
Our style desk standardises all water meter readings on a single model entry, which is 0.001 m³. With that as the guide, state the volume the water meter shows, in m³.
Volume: 2957.13 m³
